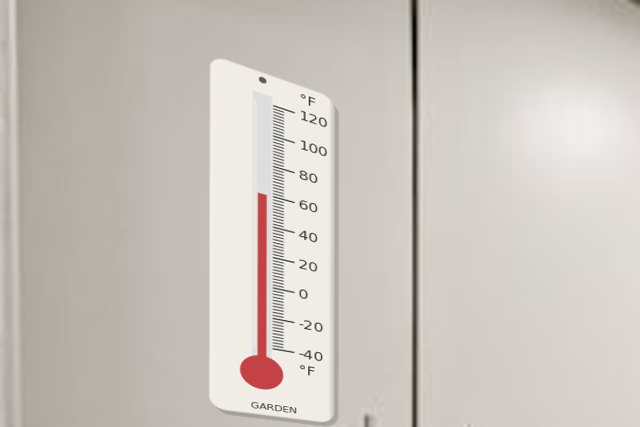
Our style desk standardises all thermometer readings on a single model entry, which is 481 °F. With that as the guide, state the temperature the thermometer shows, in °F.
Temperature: 60 °F
